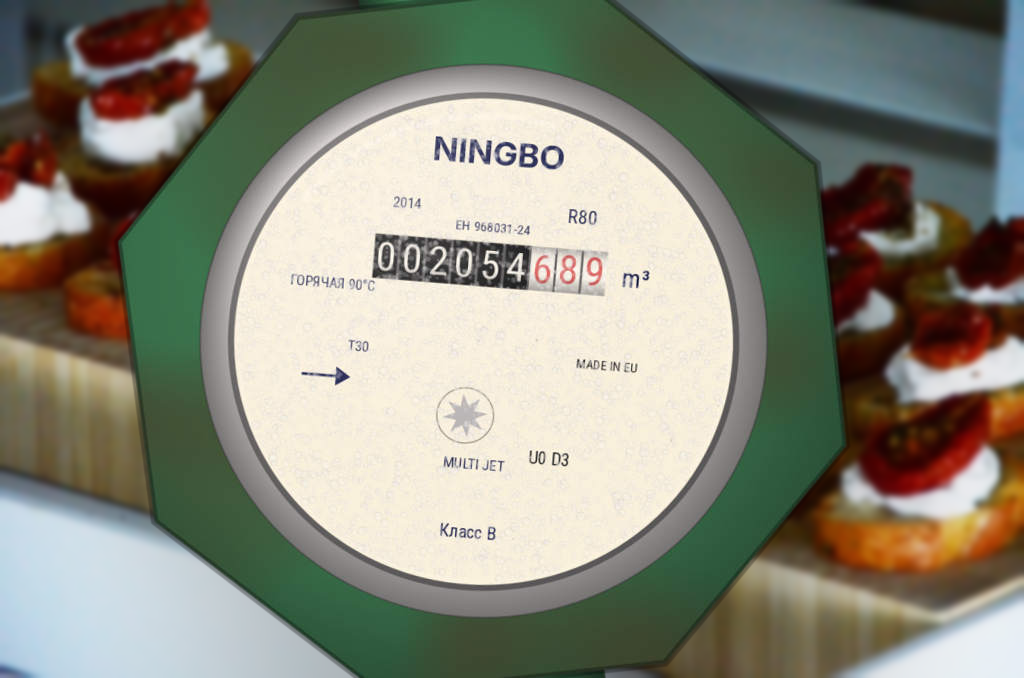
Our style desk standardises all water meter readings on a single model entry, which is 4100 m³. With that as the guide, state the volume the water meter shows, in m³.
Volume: 2054.689 m³
